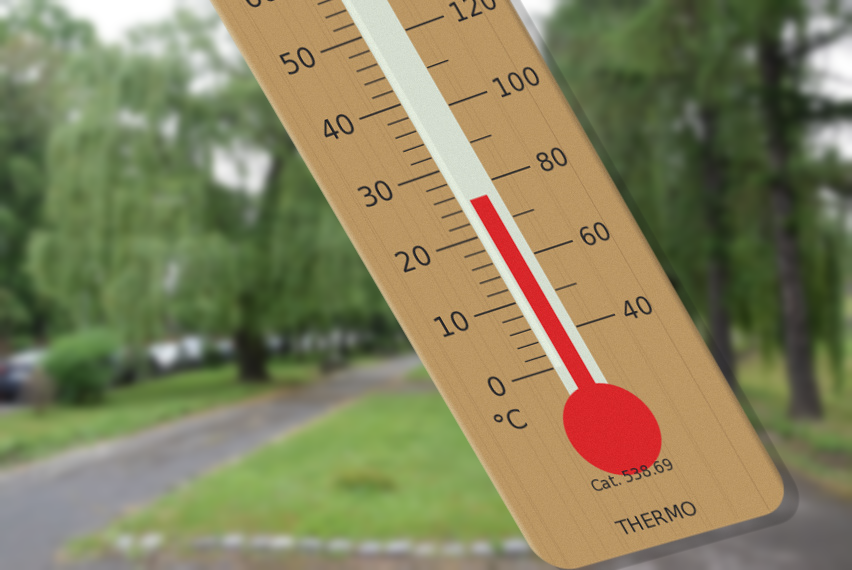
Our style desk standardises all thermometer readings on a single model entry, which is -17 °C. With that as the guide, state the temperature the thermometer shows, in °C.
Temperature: 25 °C
